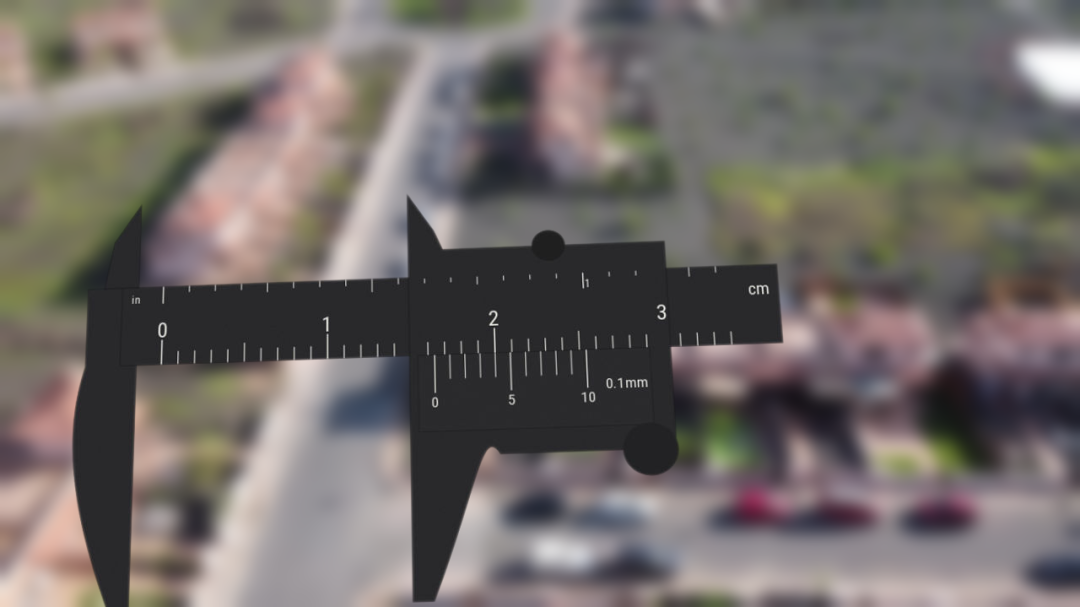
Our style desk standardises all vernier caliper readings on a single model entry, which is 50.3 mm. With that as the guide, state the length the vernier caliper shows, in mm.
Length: 16.4 mm
